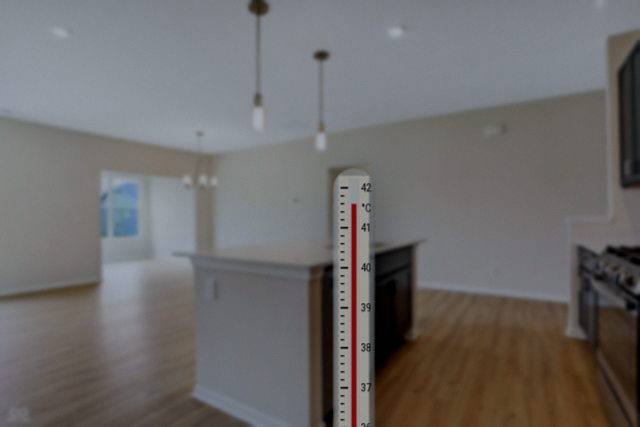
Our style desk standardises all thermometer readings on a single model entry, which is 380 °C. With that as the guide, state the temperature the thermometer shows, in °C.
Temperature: 41.6 °C
